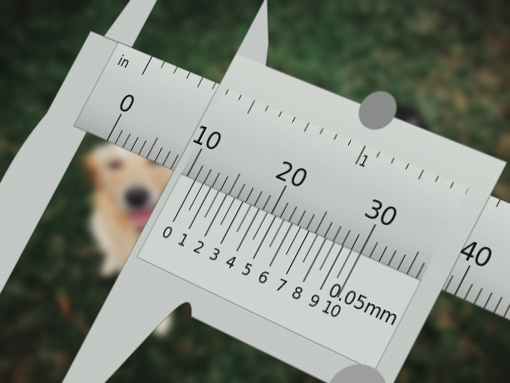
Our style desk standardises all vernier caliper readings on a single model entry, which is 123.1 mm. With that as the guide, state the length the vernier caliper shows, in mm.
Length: 11.0 mm
